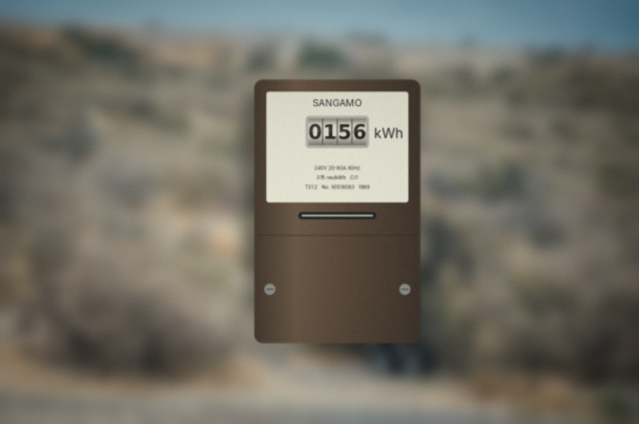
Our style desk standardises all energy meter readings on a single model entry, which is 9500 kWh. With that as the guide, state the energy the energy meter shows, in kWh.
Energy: 156 kWh
